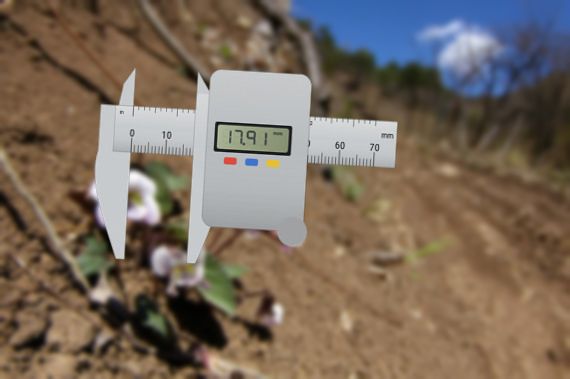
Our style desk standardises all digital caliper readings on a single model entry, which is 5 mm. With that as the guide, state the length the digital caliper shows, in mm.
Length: 17.91 mm
